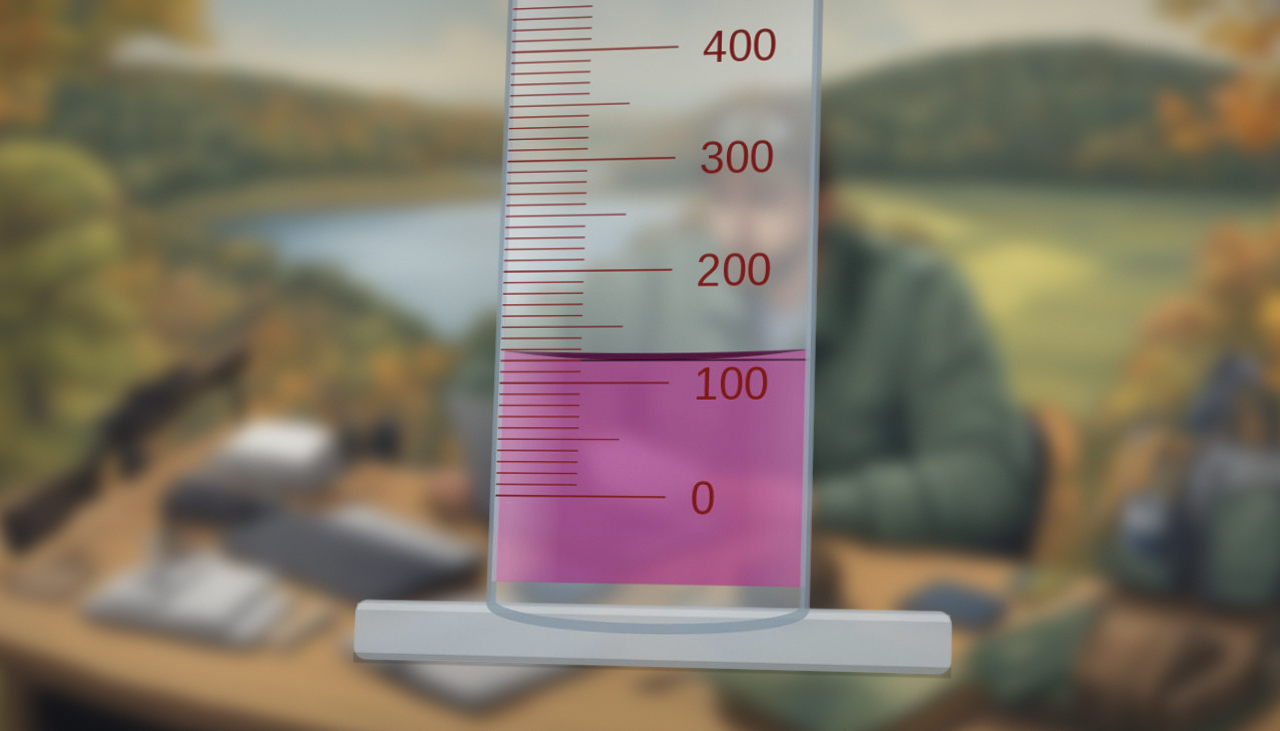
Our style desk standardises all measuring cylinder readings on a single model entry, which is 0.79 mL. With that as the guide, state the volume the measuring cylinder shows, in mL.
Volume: 120 mL
